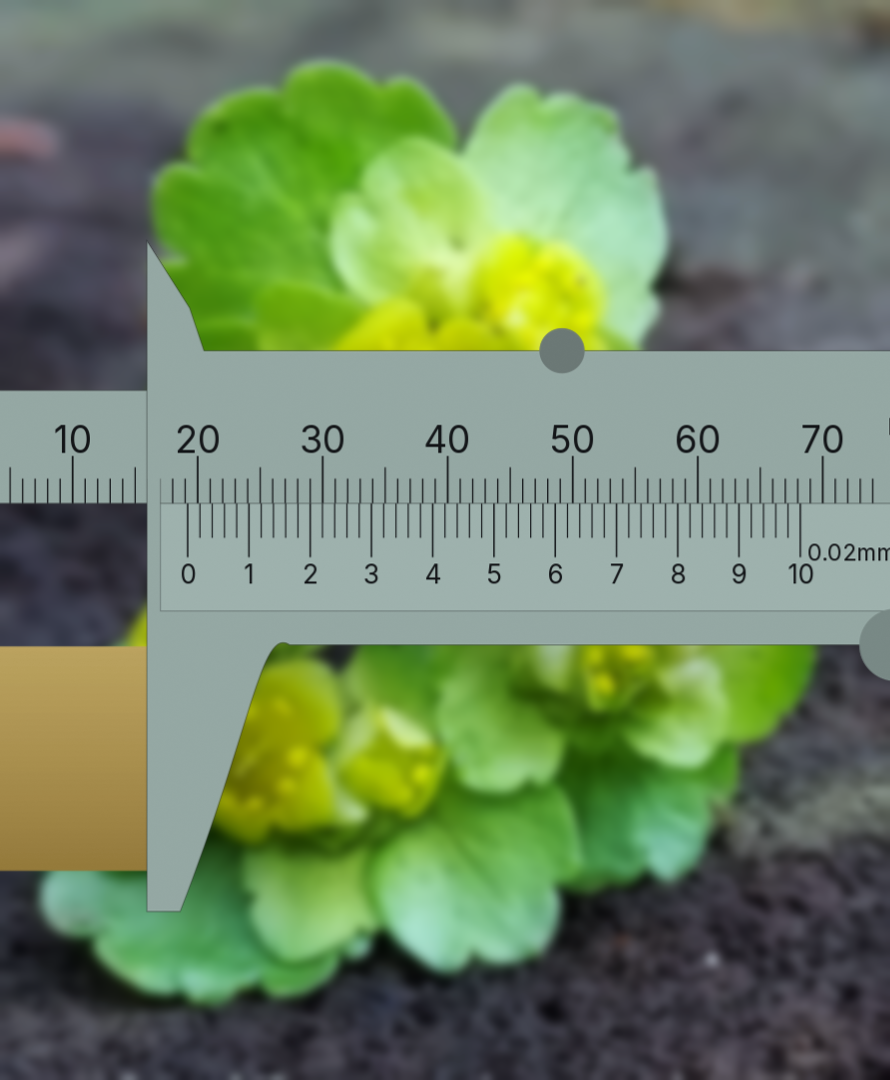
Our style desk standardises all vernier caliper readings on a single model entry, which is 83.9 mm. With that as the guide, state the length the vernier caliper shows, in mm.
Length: 19.2 mm
